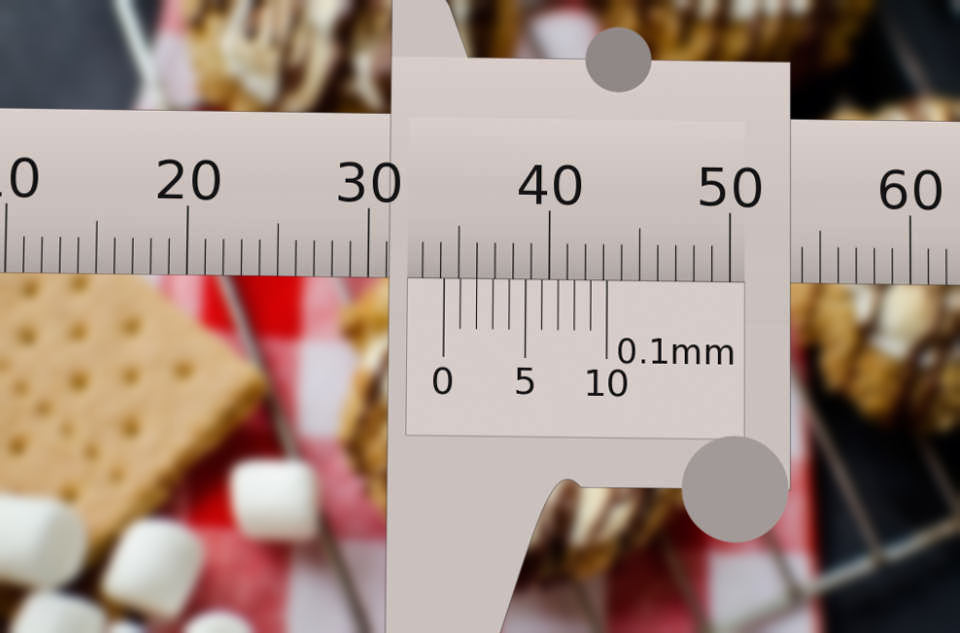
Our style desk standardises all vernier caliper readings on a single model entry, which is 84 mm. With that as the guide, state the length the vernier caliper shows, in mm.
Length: 34.2 mm
